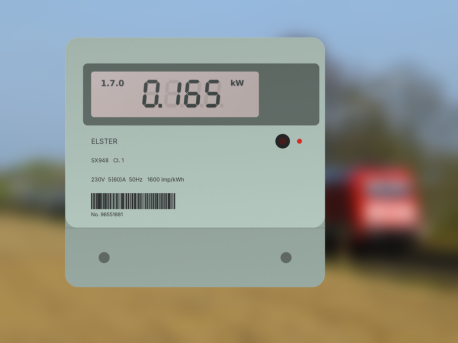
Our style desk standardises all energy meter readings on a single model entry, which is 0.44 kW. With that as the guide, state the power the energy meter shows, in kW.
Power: 0.165 kW
